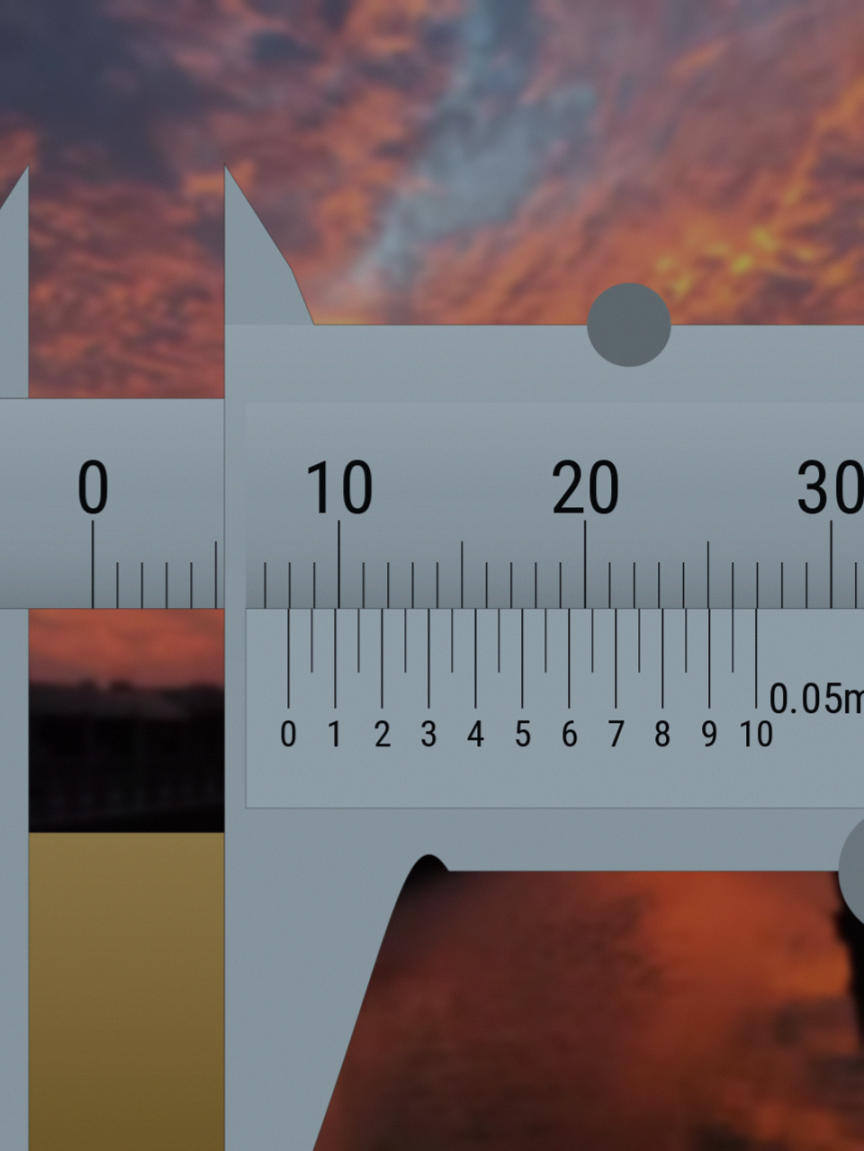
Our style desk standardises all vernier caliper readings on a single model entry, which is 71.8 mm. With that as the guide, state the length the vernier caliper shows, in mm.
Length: 7.95 mm
